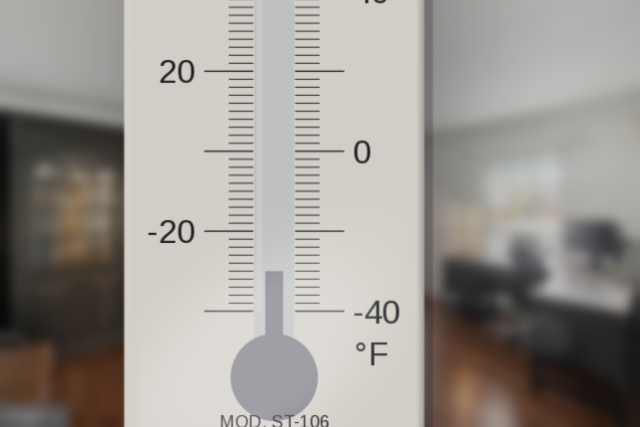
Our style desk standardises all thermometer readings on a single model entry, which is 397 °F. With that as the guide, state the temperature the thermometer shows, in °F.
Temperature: -30 °F
